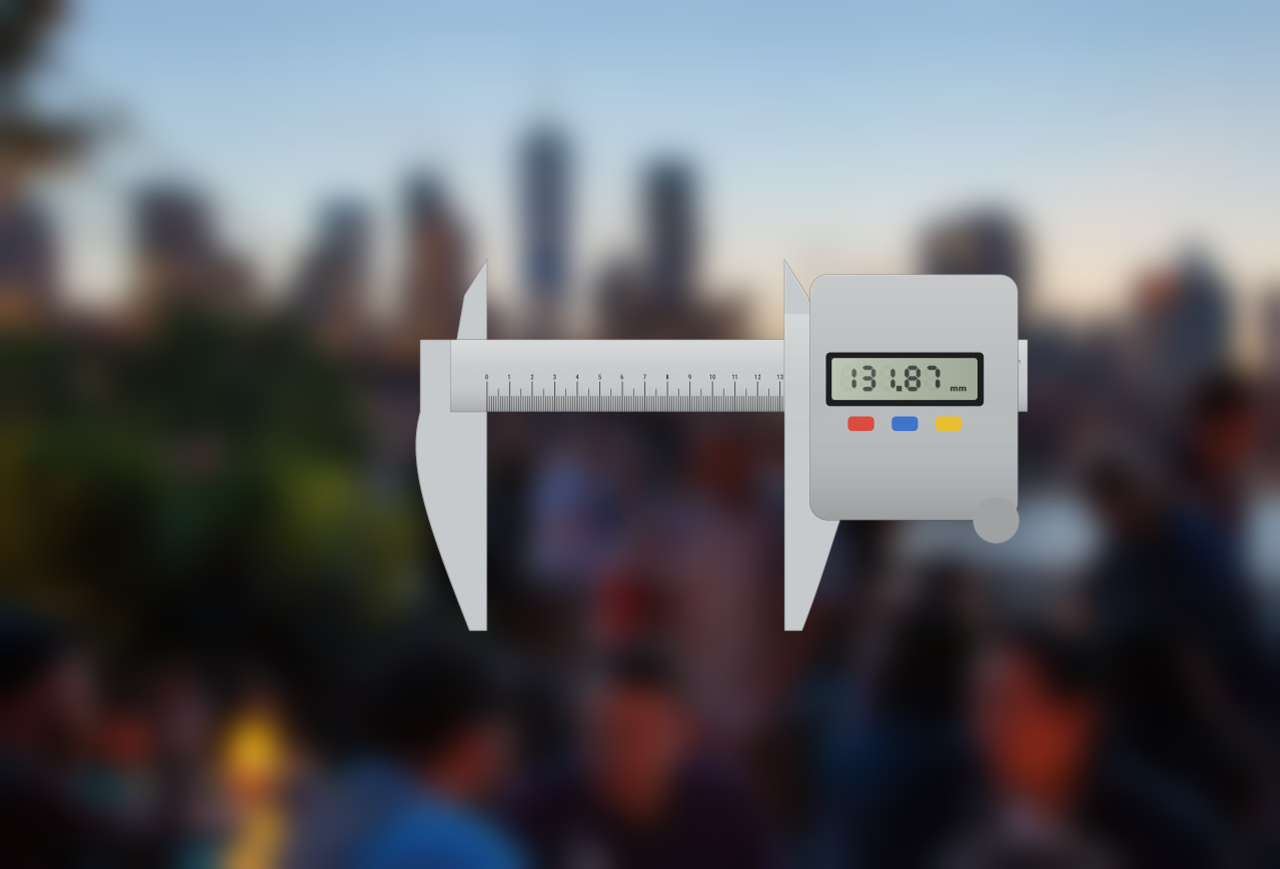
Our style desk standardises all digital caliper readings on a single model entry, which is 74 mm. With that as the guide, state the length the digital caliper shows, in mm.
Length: 131.87 mm
